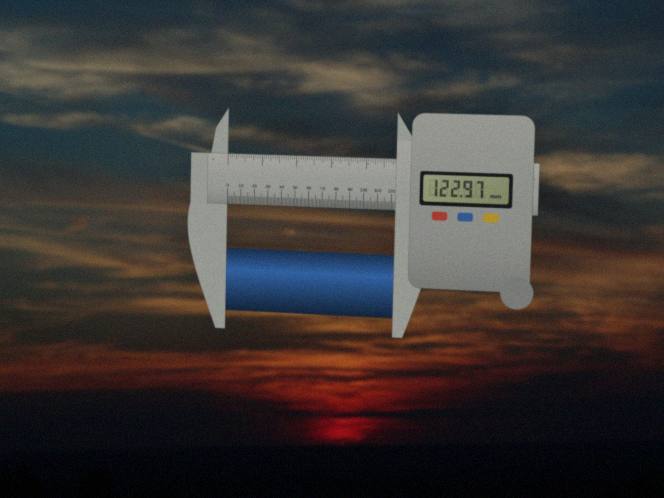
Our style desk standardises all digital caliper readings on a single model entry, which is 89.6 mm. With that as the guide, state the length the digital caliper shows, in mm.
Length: 122.97 mm
